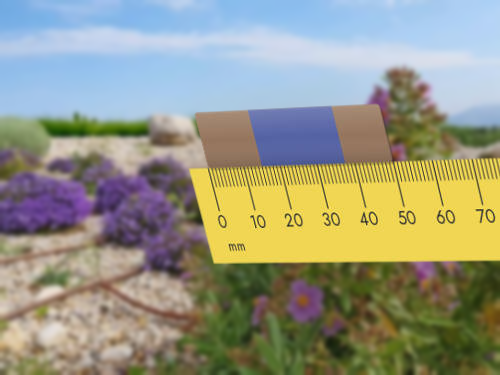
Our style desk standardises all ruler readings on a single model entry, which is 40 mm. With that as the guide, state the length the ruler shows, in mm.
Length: 50 mm
